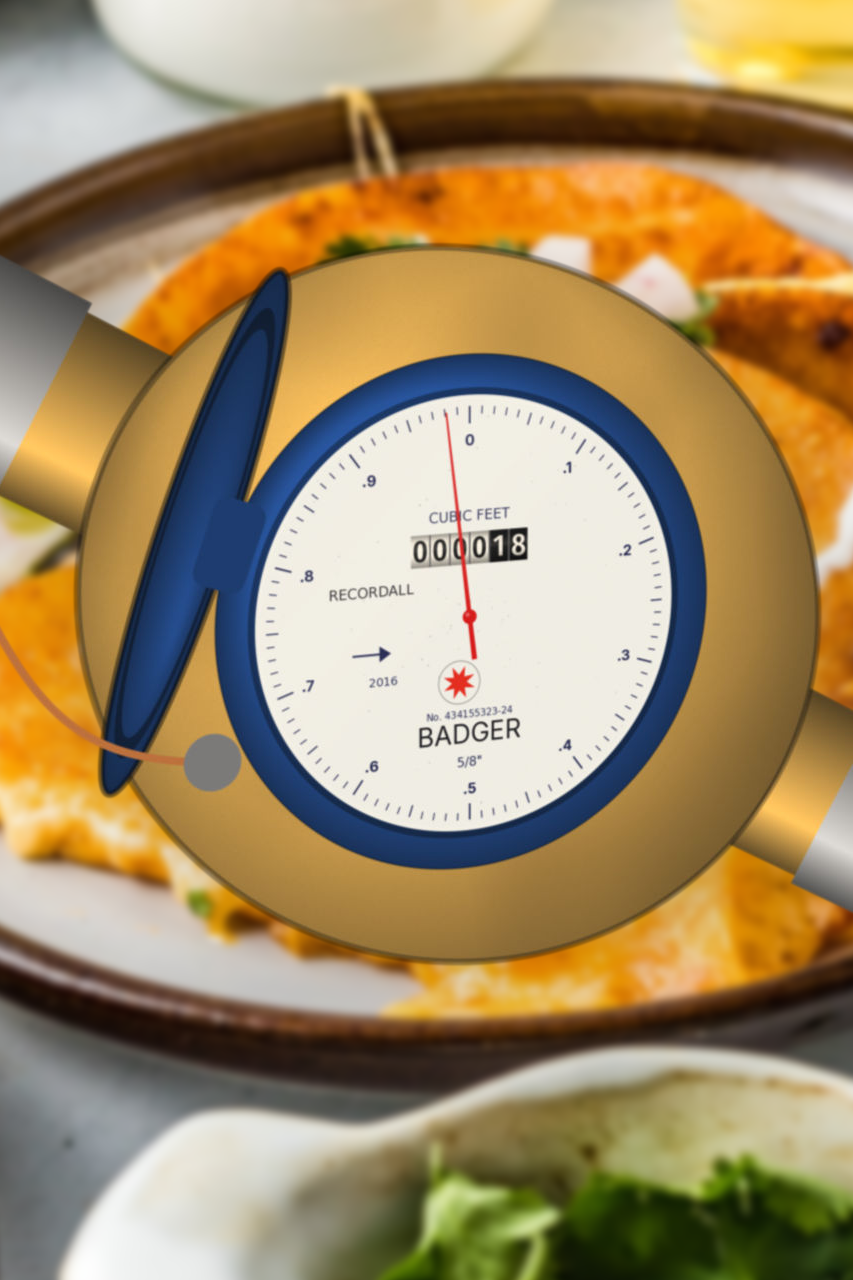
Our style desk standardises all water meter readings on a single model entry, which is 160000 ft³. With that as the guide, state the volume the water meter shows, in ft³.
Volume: 17.98 ft³
